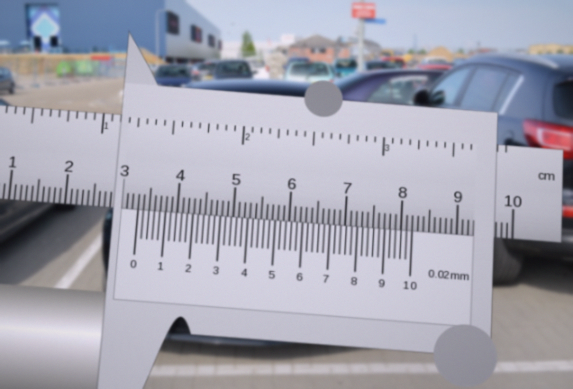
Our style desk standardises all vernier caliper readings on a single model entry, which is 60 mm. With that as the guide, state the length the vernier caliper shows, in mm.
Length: 33.0 mm
